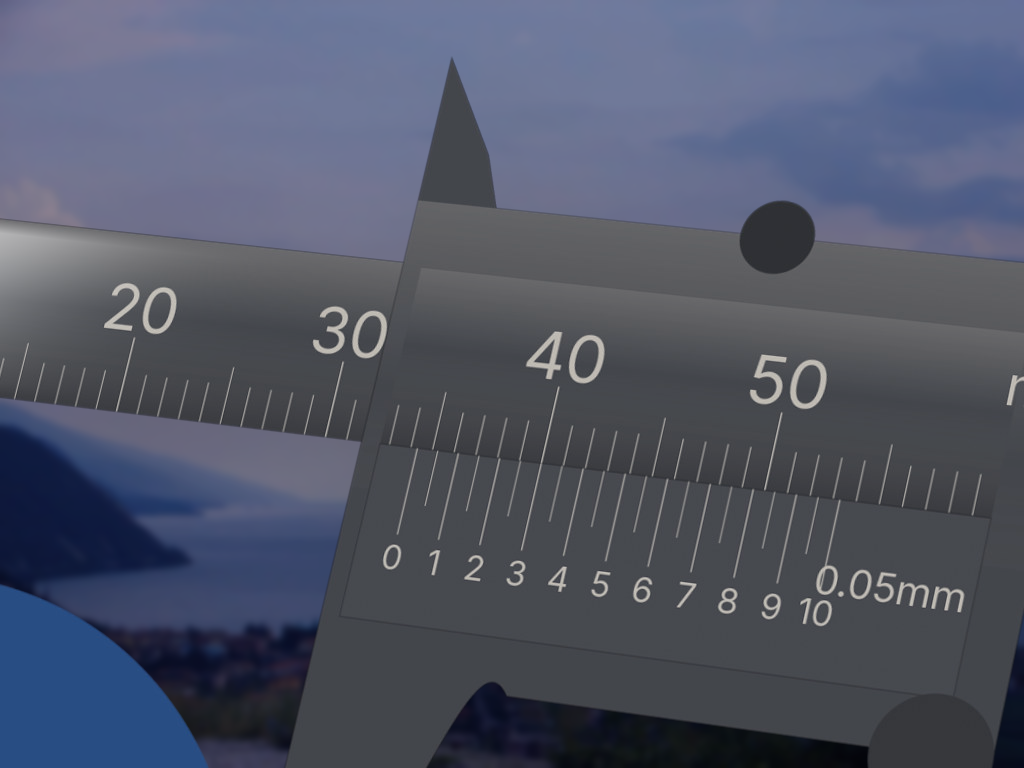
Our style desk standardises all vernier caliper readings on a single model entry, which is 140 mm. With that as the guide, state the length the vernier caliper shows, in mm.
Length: 34.3 mm
